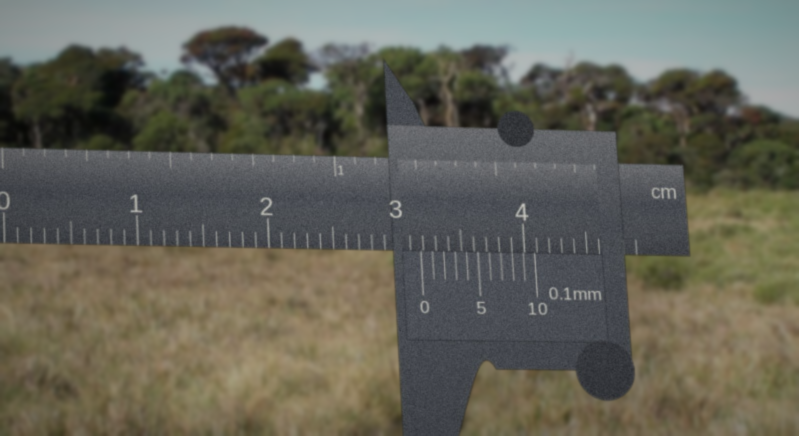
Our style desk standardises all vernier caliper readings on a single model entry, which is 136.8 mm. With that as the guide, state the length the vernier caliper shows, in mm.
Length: 31.8 mm
